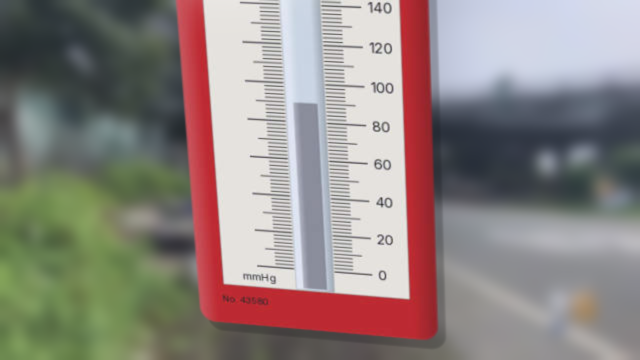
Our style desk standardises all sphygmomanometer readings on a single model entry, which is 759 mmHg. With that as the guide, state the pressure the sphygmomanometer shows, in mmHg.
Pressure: 90 mmHg
